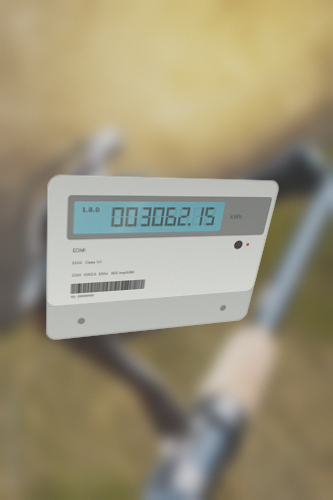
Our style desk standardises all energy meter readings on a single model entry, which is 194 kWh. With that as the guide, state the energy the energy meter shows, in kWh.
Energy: 3062.15 kWh
